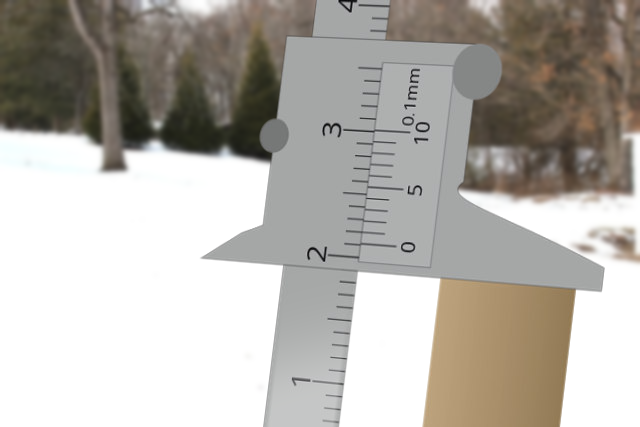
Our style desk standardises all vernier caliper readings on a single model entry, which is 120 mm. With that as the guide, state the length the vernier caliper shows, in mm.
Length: 21.1 mm
